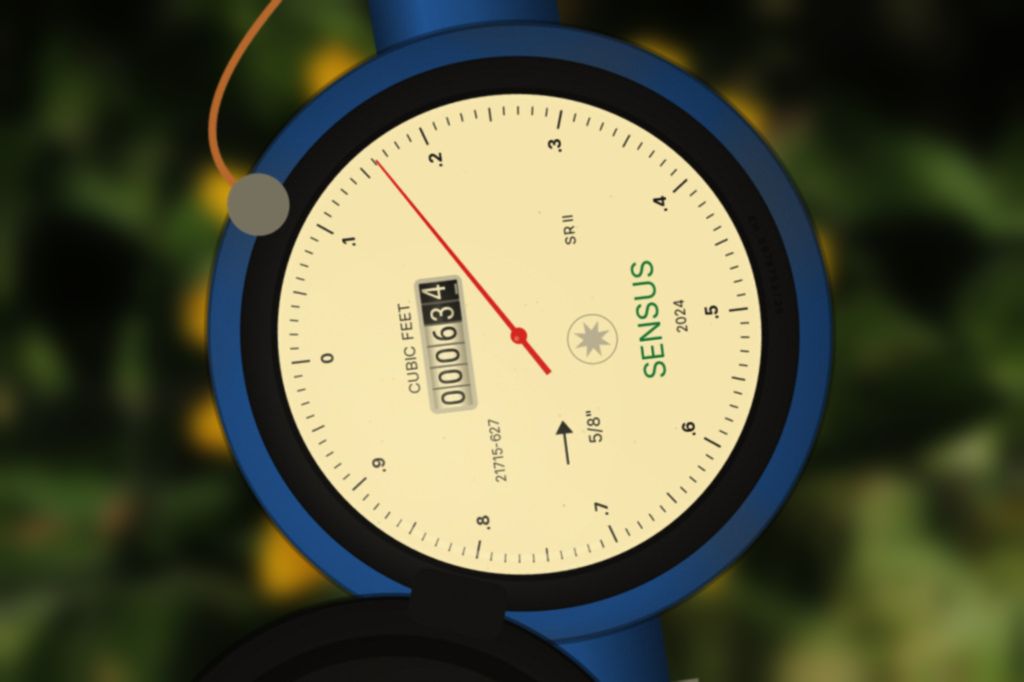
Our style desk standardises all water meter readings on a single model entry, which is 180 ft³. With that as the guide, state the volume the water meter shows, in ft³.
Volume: 634.16 ft³
